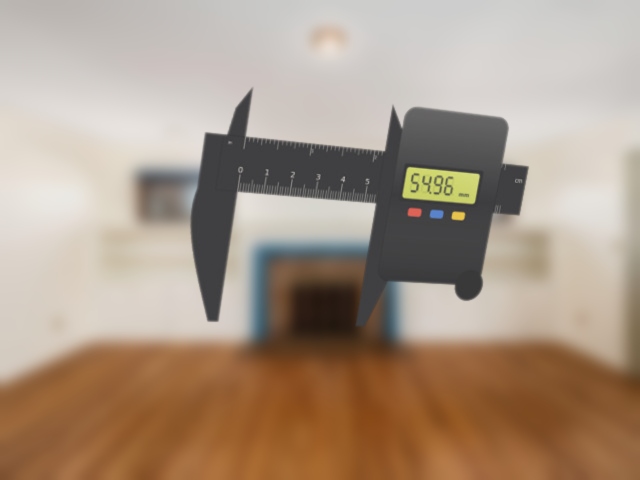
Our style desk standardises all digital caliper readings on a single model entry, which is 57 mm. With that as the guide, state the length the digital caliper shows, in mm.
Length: 54.96 mm
